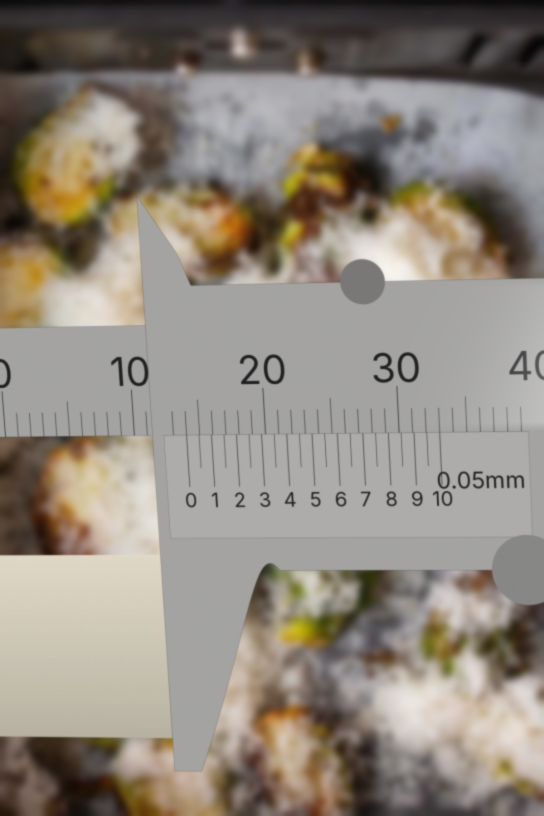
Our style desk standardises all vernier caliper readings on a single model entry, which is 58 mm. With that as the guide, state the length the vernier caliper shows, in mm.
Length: 14.0 mm
